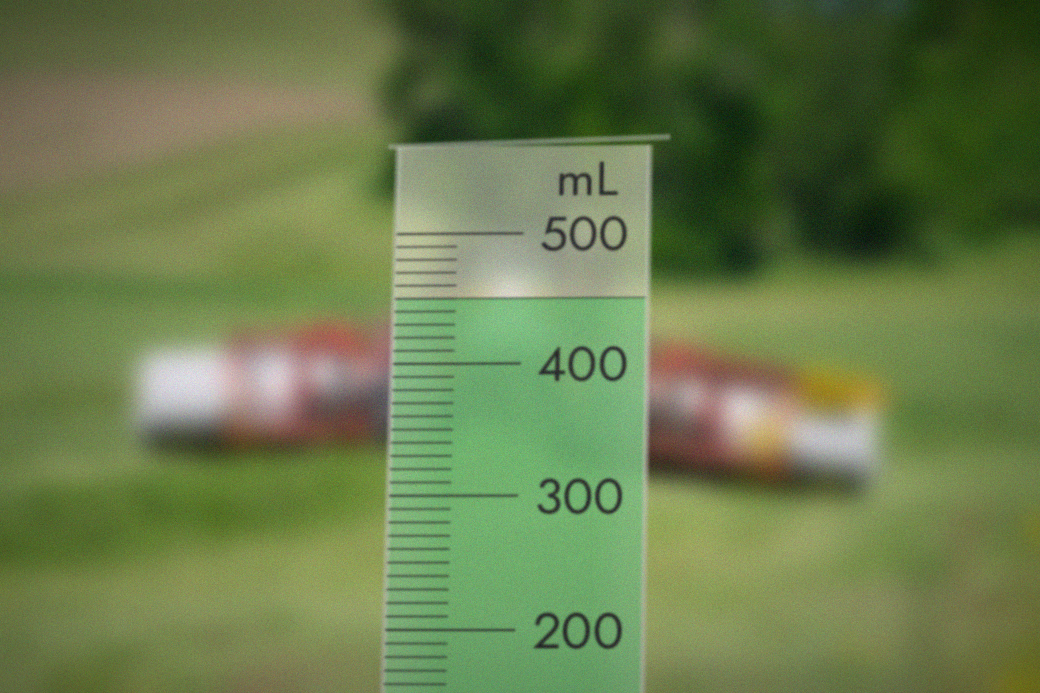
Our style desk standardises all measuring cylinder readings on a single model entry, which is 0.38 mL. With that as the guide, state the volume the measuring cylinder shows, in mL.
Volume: 450 mL
